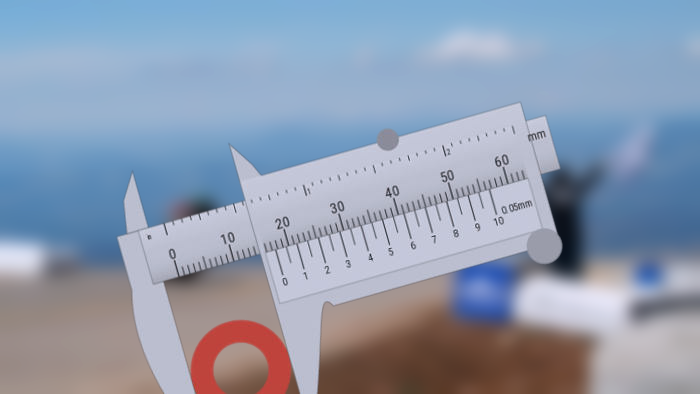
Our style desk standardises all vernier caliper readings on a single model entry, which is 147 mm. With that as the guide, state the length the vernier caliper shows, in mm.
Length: 17.6 mm
